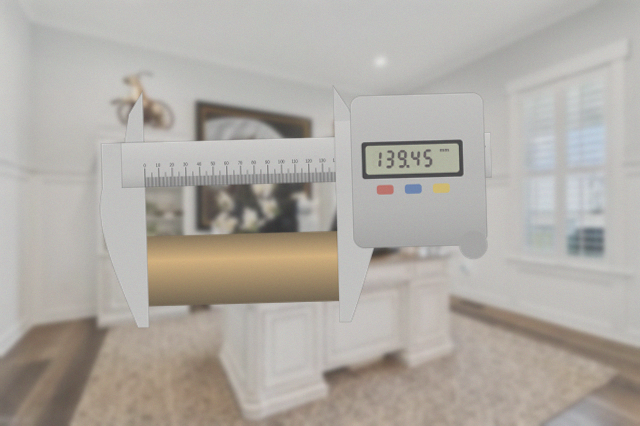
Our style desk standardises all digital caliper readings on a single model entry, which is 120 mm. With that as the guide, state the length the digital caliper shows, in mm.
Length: 139.45 mm
